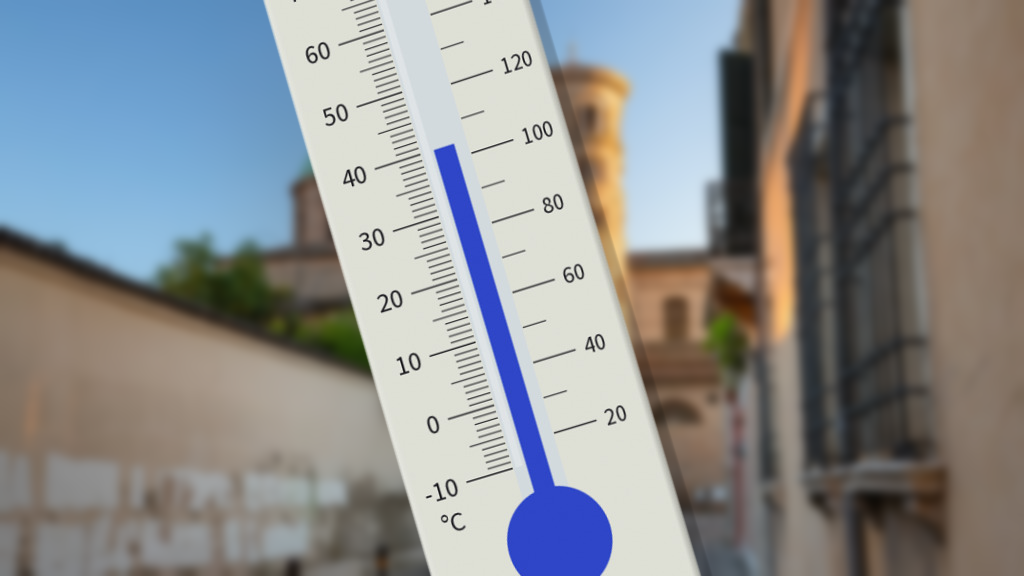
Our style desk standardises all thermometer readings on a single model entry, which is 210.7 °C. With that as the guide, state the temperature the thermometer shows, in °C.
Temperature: 40 °C
